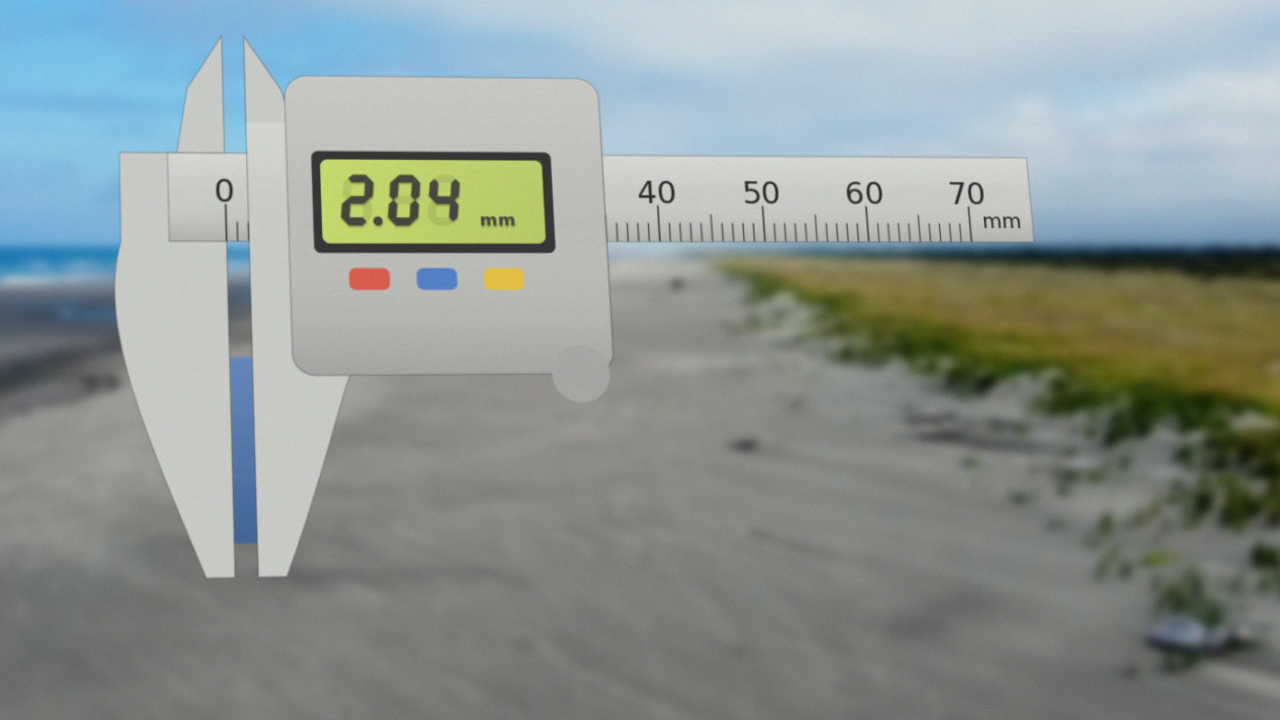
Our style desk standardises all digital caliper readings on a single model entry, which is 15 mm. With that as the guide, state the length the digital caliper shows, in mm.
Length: 2.04 mm
